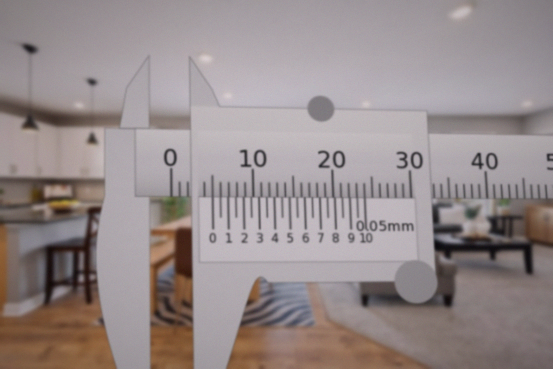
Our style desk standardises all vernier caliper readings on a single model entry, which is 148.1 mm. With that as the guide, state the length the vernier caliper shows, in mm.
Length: 5.0 mm
